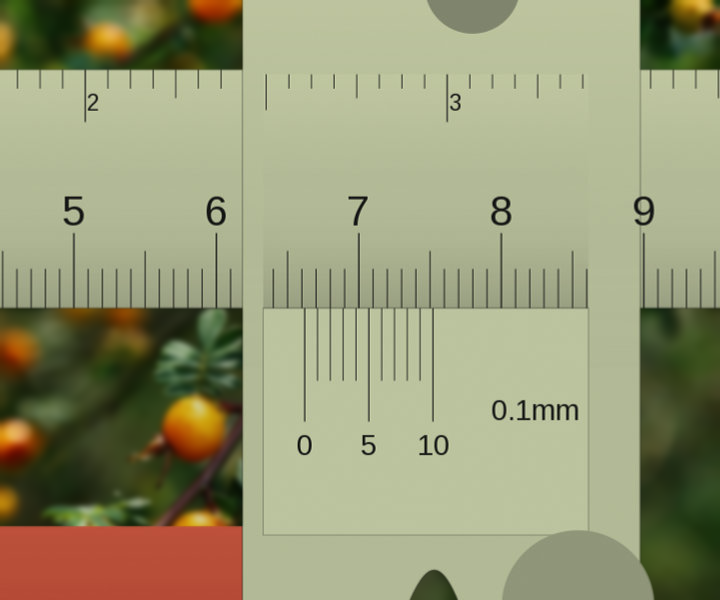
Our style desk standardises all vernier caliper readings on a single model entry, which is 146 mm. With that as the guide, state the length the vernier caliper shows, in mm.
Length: 66.2 mm
